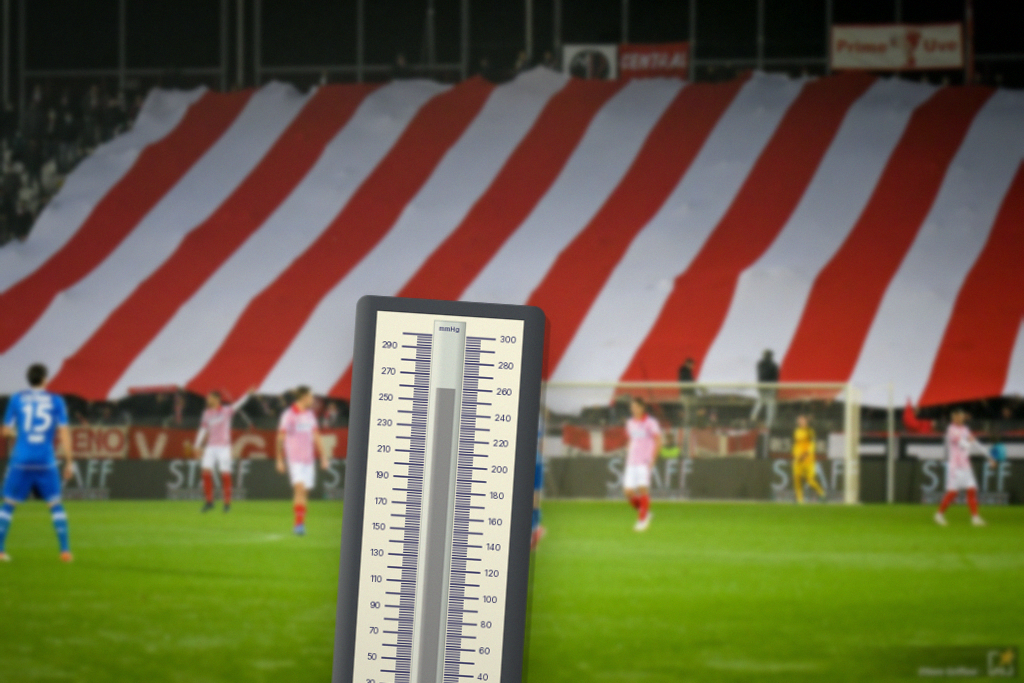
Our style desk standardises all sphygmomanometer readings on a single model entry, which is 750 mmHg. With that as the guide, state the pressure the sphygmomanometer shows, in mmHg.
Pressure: 260 mmHg
